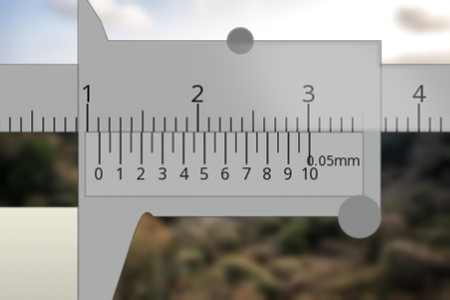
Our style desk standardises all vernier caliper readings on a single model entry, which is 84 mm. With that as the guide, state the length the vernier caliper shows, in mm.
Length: 11.1 mm
